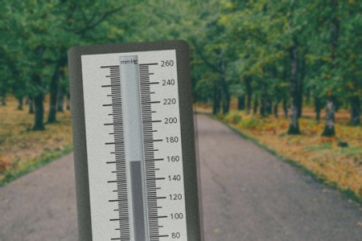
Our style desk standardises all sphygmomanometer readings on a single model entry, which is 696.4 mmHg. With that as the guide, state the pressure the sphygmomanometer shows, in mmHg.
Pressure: 160 mmHg
